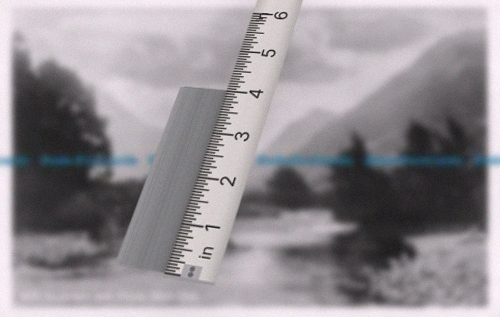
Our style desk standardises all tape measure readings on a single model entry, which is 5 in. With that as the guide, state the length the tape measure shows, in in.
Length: 4 in
